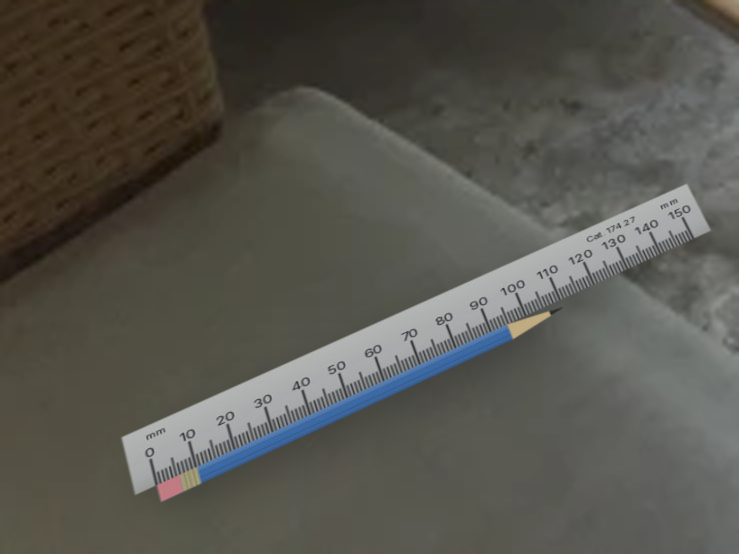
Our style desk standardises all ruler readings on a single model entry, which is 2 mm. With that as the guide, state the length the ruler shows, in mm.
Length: 110 mm
